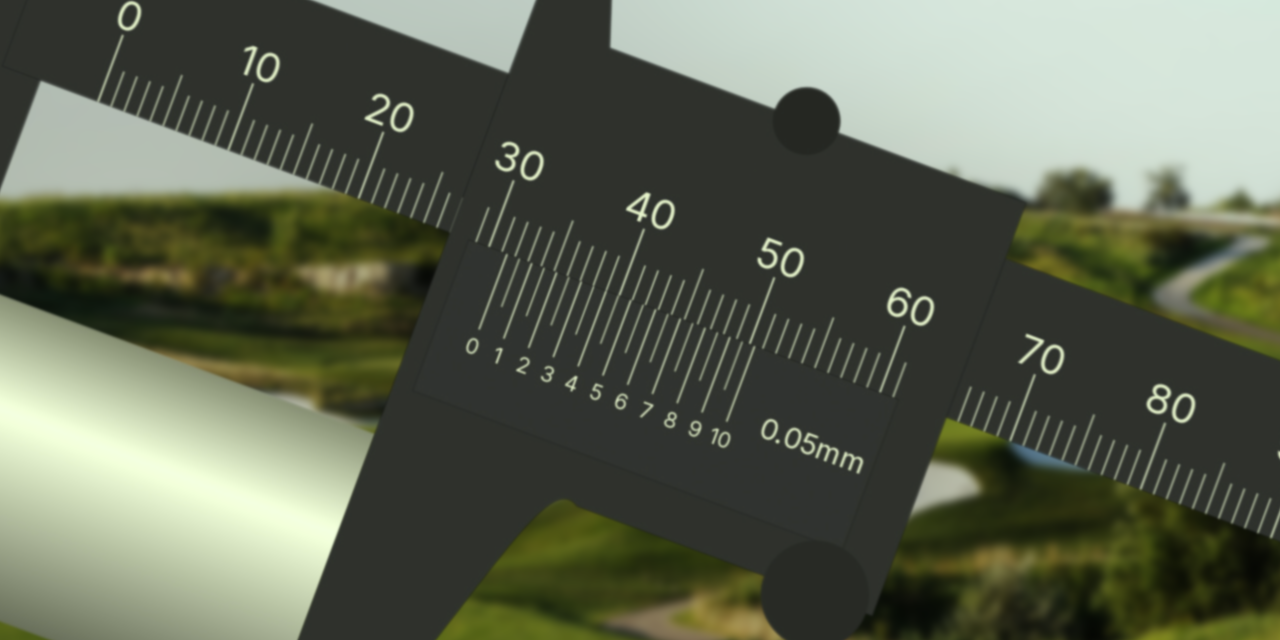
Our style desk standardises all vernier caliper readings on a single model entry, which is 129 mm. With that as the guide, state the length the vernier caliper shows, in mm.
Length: 31.4 mm
